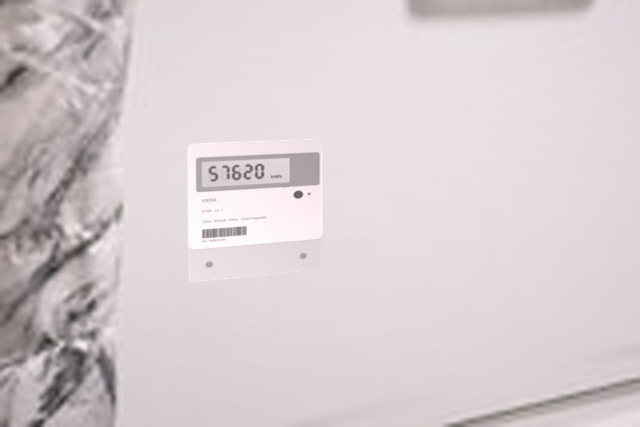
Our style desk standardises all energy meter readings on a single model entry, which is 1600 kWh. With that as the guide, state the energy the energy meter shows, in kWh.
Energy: 57620 kWh
